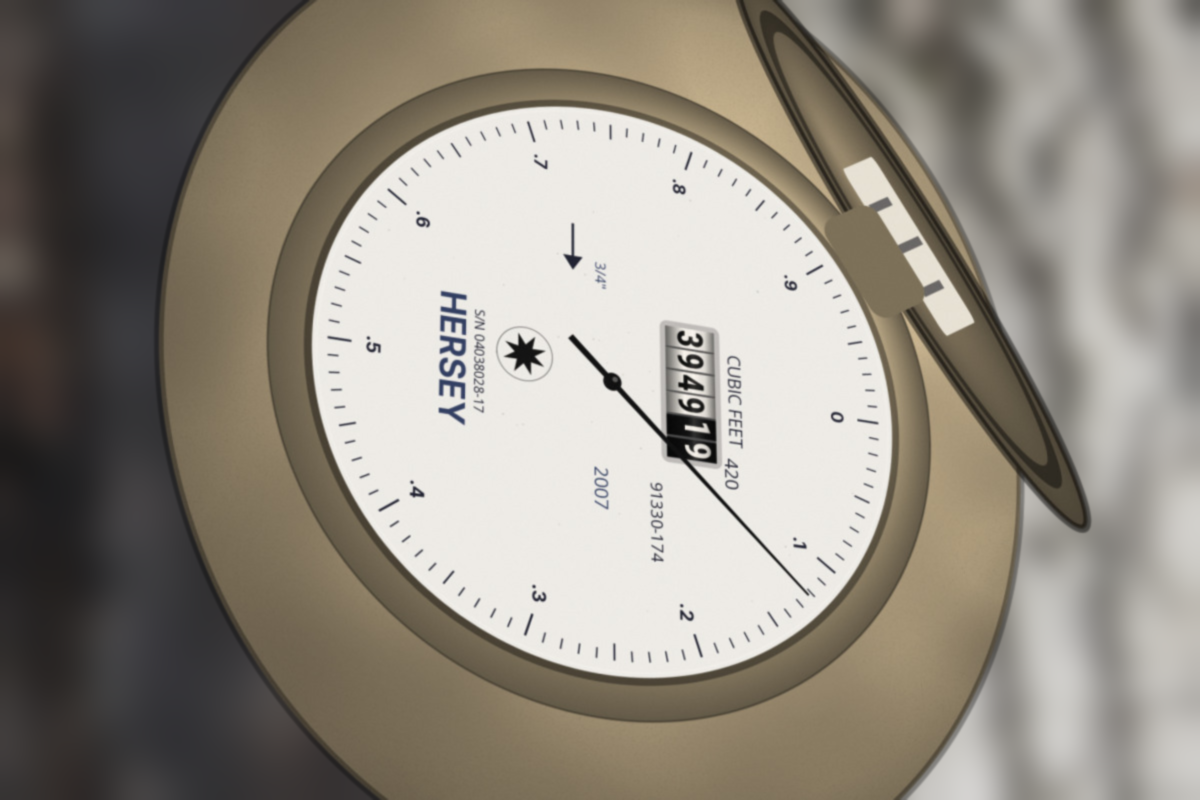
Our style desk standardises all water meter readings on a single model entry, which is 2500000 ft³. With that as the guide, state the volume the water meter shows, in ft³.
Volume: 394919.12 ft³
